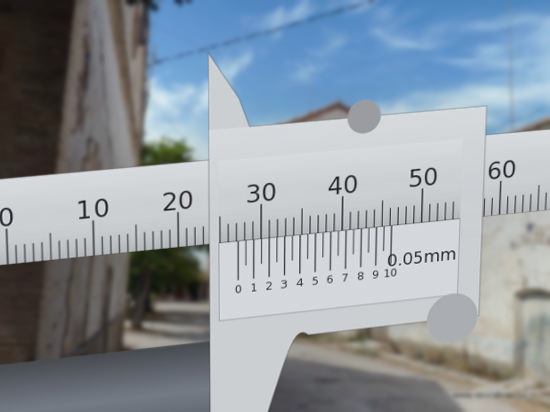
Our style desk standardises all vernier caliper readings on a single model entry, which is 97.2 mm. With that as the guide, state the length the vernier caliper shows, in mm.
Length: 27.2 mm
